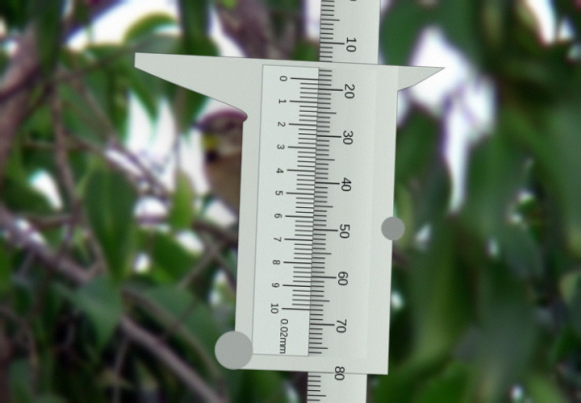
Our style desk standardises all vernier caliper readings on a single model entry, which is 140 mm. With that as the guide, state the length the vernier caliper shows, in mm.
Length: 18.0 mm
